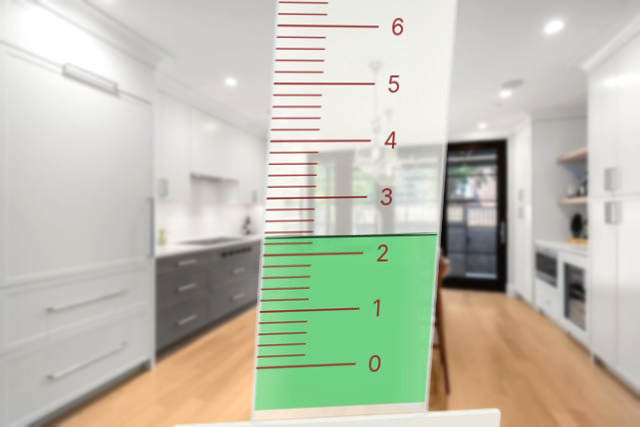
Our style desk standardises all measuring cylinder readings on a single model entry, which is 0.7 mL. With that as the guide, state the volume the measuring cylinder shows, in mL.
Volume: 2.3 mL
